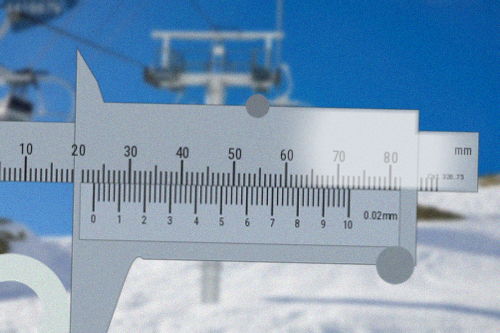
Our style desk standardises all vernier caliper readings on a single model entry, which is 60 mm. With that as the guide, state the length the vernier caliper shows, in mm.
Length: 23.2 mm
